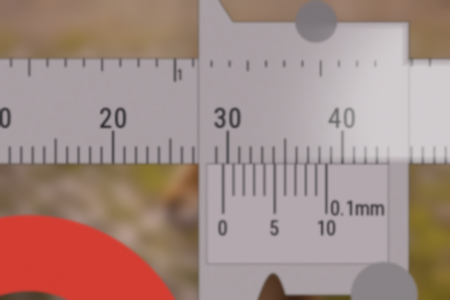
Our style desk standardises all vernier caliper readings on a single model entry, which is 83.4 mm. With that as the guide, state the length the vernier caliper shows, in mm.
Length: 29.6 mm
